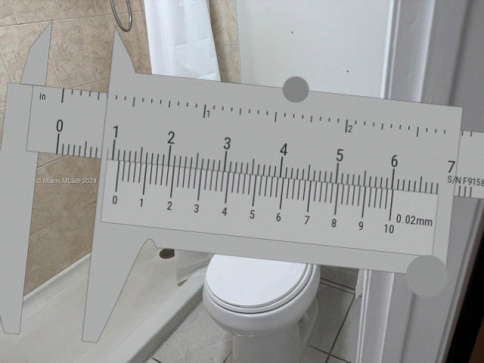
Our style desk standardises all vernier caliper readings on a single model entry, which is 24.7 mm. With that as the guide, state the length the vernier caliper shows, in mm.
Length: 11.2 mm
